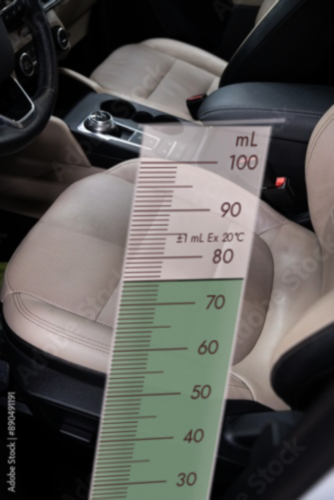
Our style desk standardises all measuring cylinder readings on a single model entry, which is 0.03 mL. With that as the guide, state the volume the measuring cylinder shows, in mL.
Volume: 75 mL
